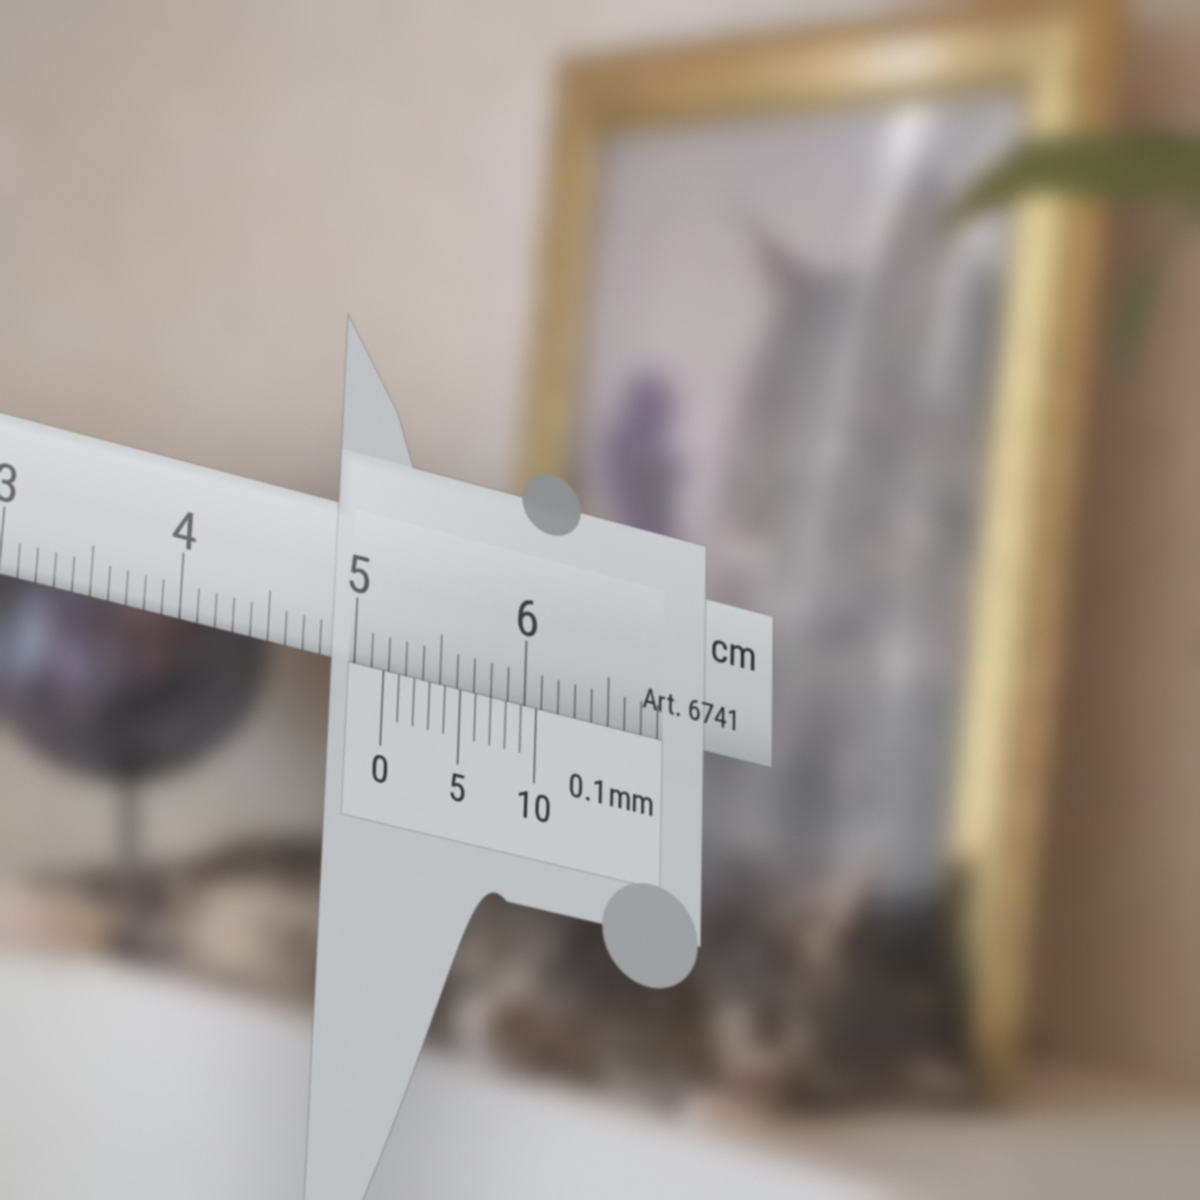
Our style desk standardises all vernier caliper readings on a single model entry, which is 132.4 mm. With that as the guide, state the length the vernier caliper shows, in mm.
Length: 51.7 mm
